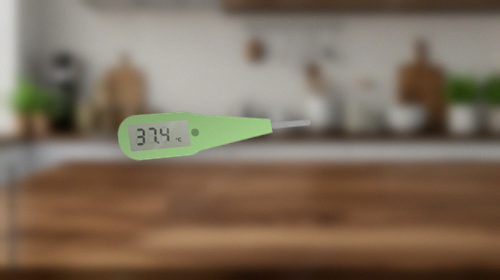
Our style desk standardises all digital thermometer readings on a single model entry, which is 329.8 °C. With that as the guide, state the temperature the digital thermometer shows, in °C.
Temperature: 37.4 °C
